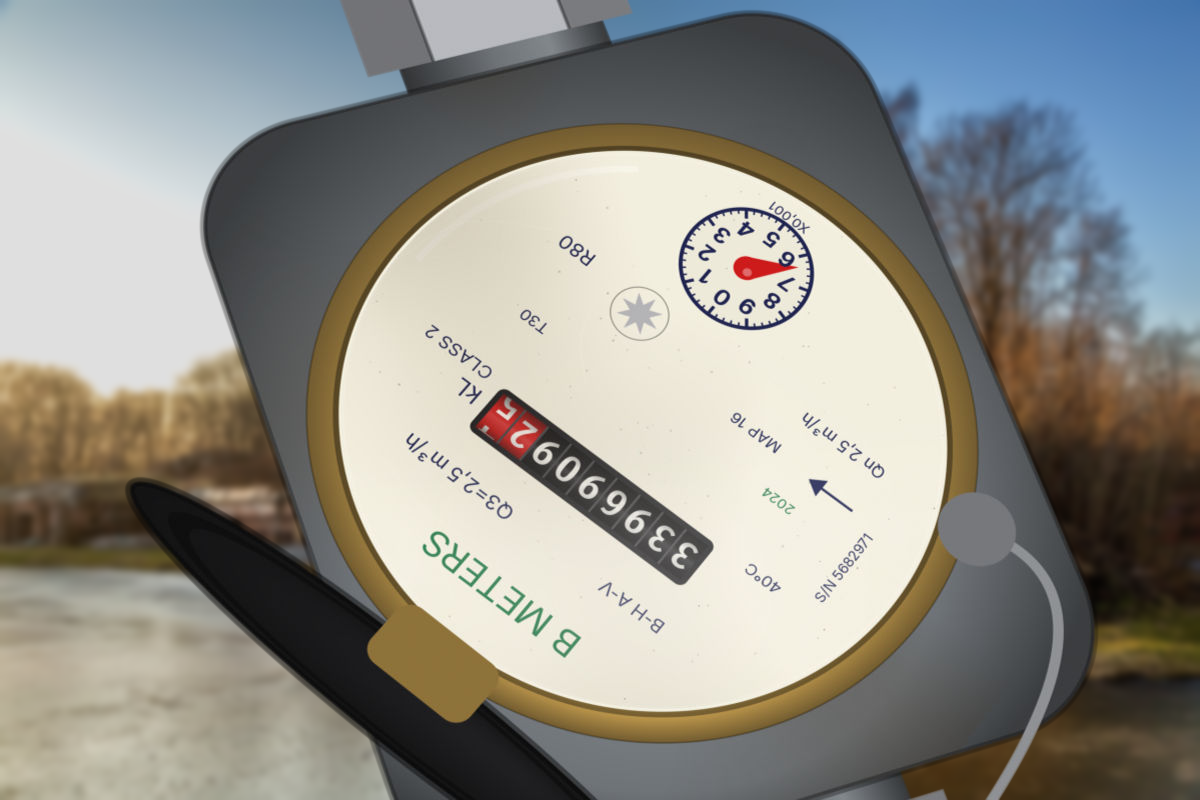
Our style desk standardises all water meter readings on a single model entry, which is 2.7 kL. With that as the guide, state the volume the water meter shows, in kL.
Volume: 3396909.246 kL
